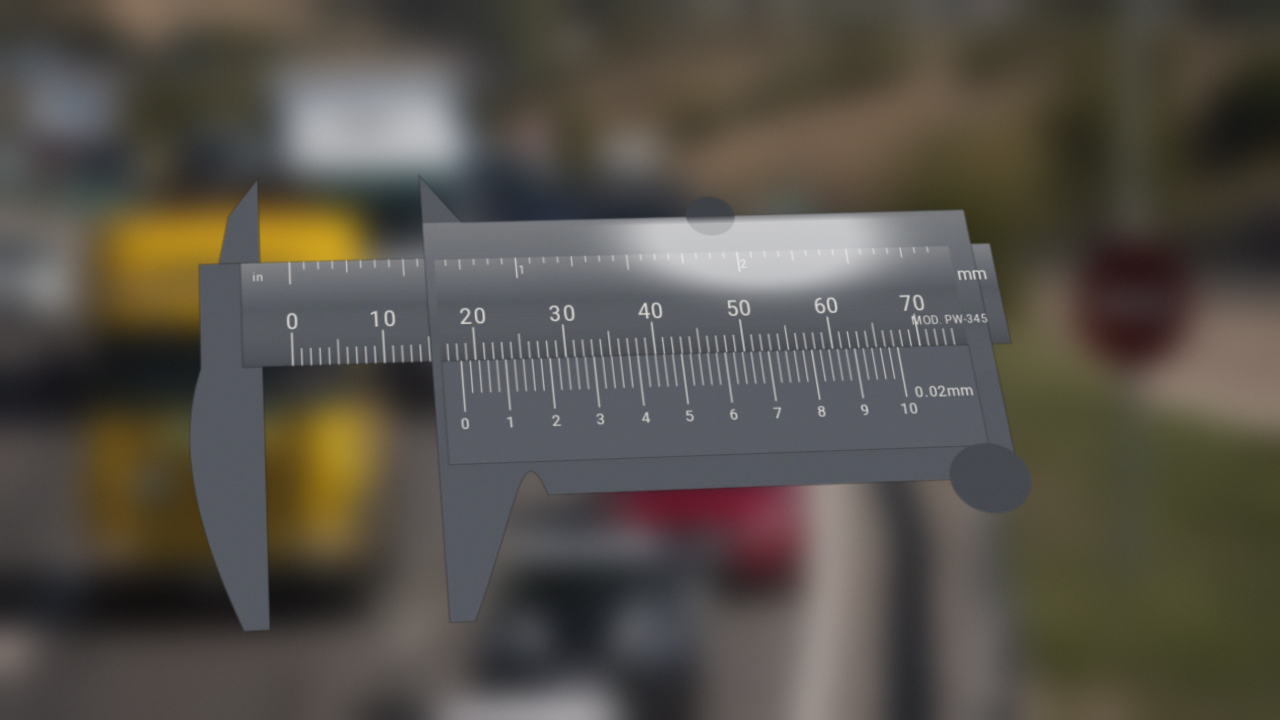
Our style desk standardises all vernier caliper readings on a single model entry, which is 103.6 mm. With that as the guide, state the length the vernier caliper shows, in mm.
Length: 18.4 mm
